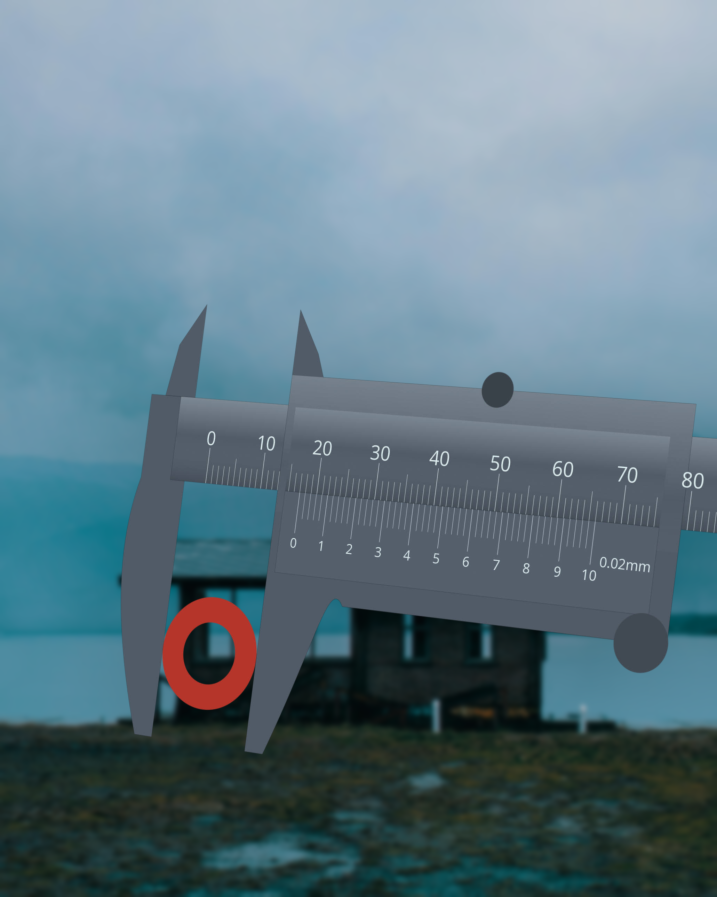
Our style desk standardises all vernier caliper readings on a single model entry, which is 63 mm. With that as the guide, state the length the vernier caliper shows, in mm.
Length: 17.0 mm
